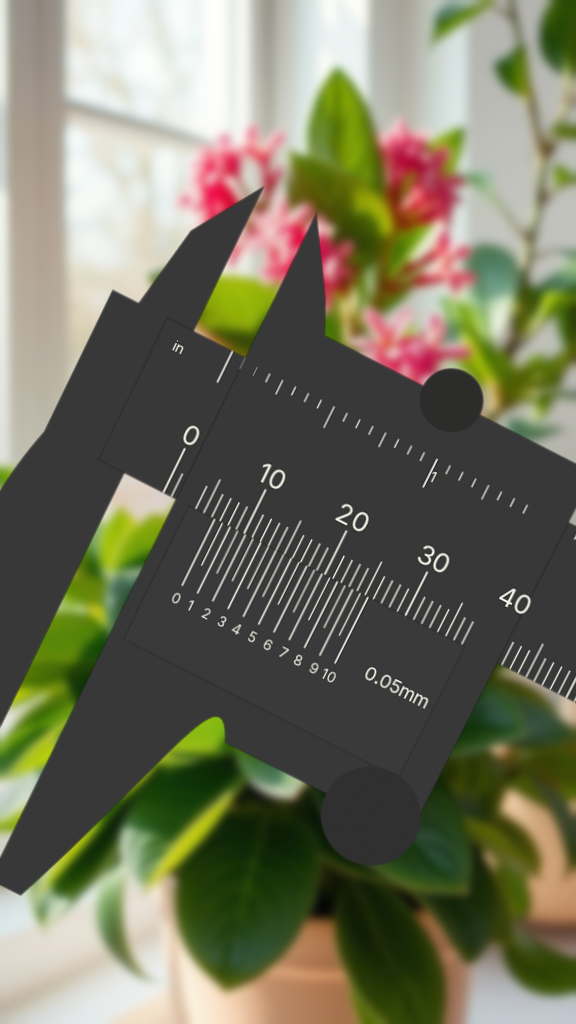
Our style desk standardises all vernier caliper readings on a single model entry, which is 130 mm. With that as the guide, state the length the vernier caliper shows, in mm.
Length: 6.4 mm
